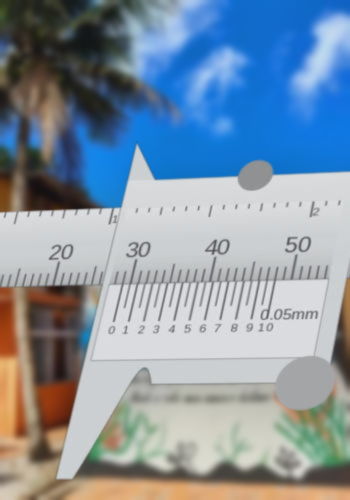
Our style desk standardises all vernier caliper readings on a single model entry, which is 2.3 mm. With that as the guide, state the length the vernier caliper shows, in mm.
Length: 29.0 mm
